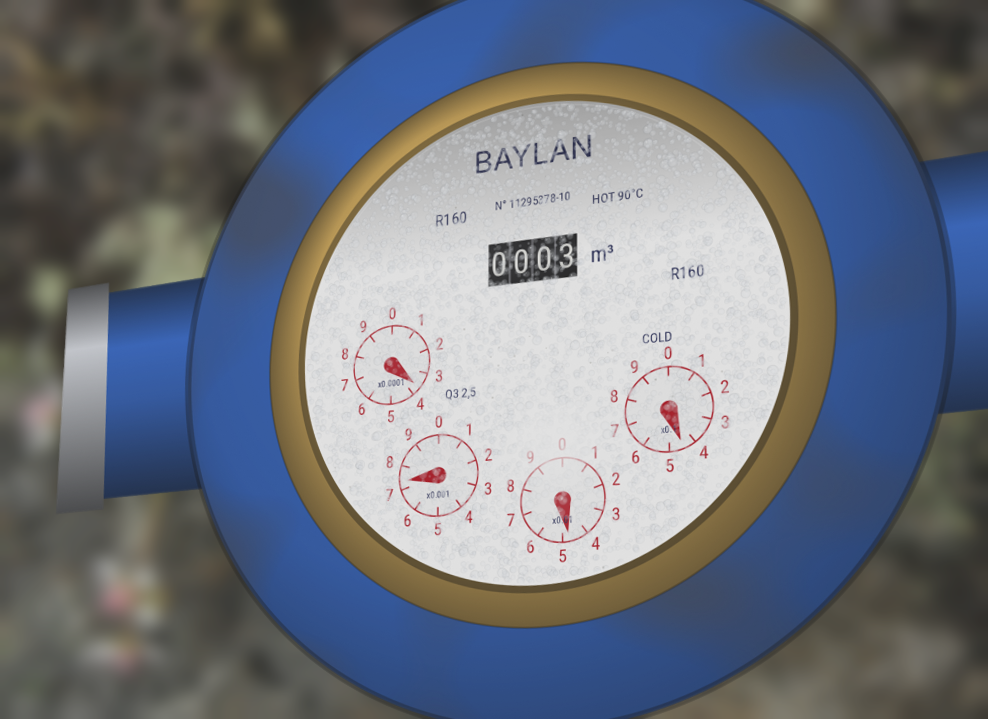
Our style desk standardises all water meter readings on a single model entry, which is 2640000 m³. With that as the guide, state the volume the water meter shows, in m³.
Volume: 3.4473 m³
